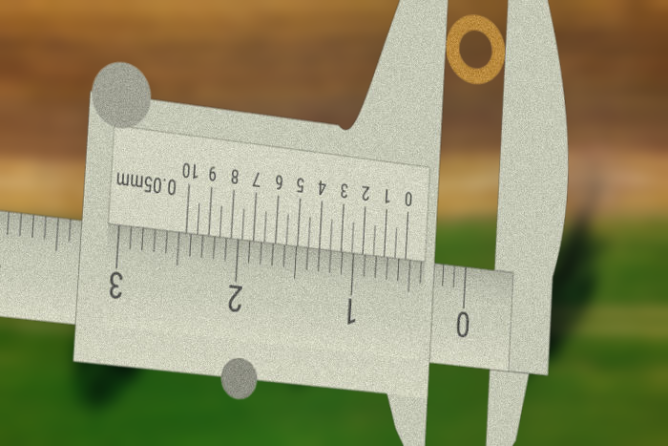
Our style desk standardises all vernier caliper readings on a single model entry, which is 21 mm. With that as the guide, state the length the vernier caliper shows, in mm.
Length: 5.4 mm
